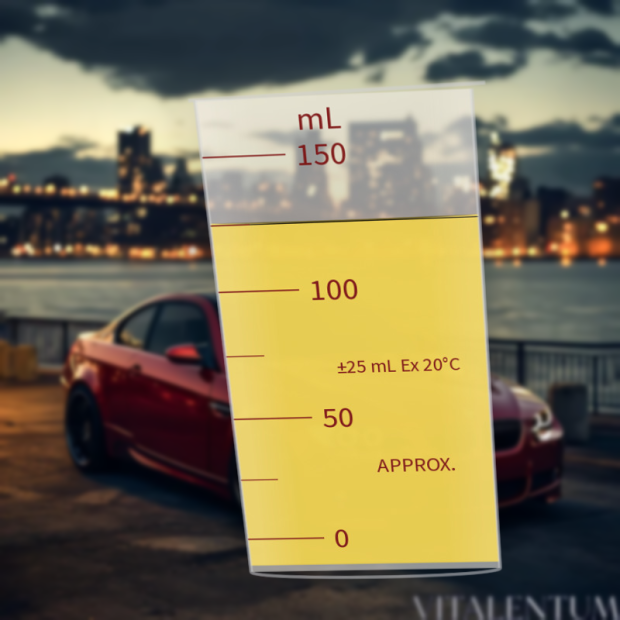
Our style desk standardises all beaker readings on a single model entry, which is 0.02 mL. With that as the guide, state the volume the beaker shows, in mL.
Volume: 125 mL
